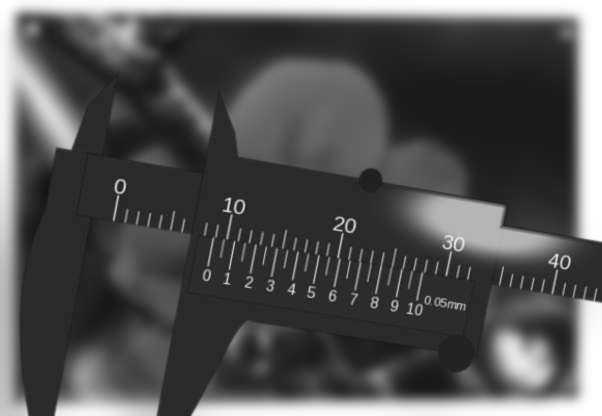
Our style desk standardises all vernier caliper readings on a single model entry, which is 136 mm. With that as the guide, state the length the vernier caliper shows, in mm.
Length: 8.8 mm
